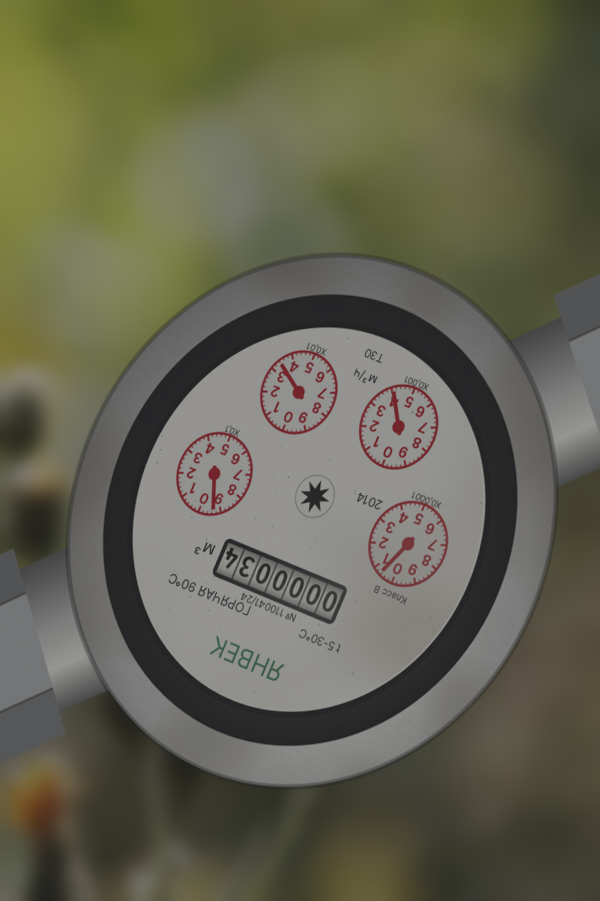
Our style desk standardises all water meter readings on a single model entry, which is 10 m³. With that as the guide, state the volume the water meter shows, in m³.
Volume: 33.9340 m³
